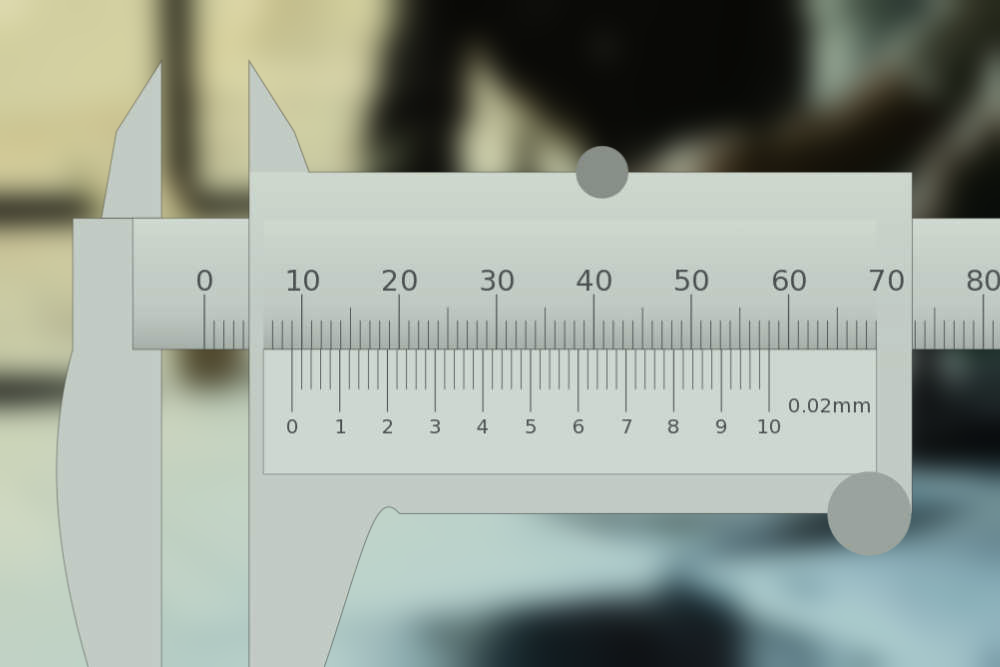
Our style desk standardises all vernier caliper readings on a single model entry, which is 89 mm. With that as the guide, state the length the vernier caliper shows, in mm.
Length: 9.0 mm
